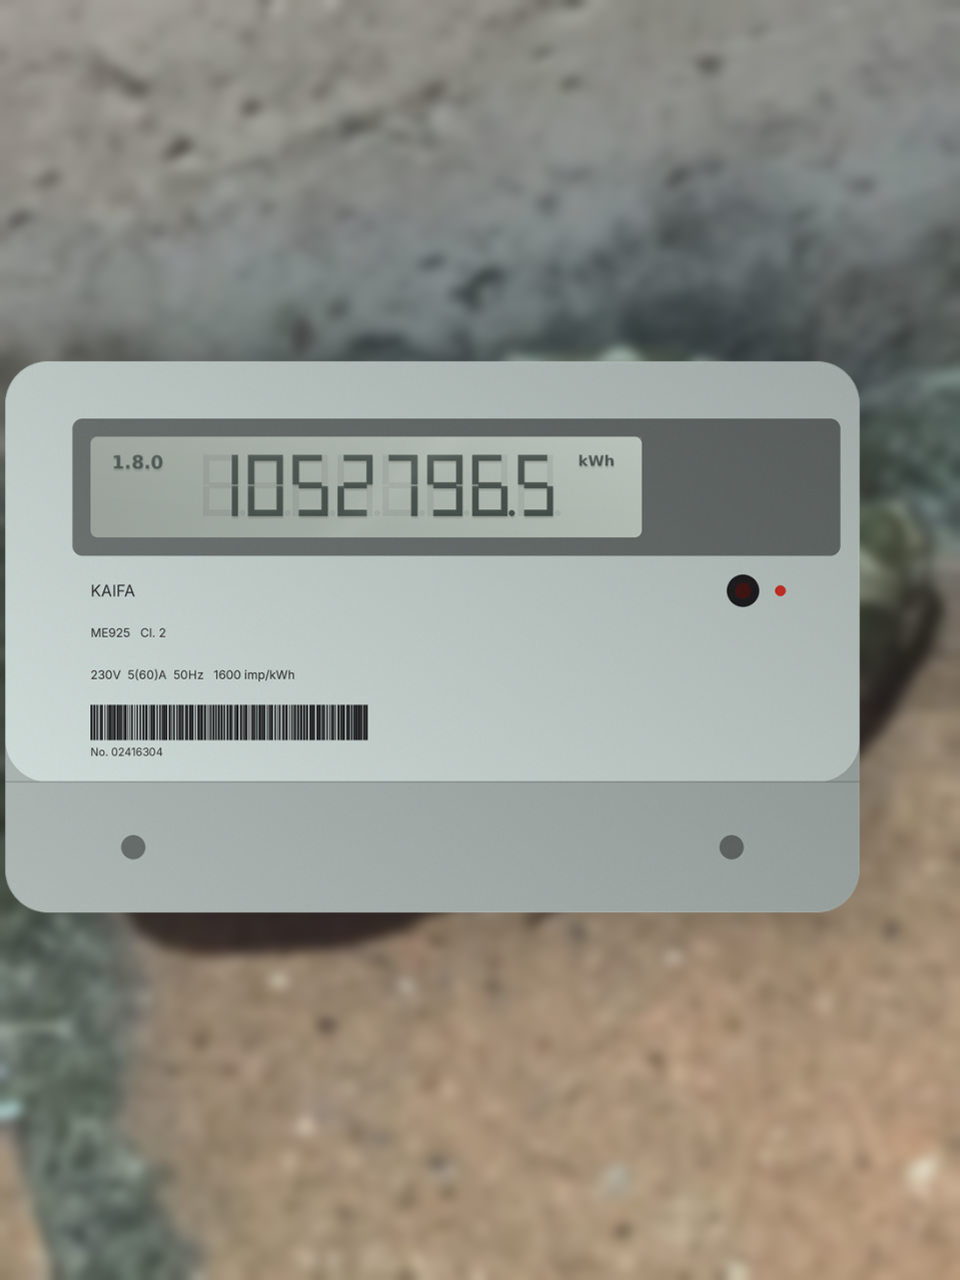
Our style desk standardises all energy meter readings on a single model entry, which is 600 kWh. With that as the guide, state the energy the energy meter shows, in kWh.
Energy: 1052796.5 kWh
